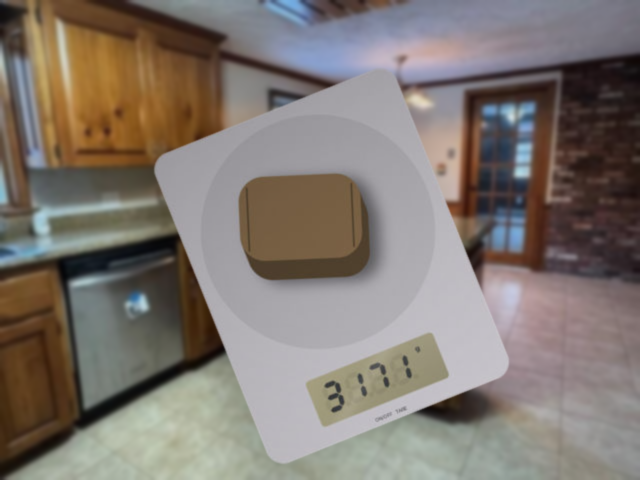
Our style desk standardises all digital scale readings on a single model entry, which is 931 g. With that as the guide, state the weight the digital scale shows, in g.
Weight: 3171 g
